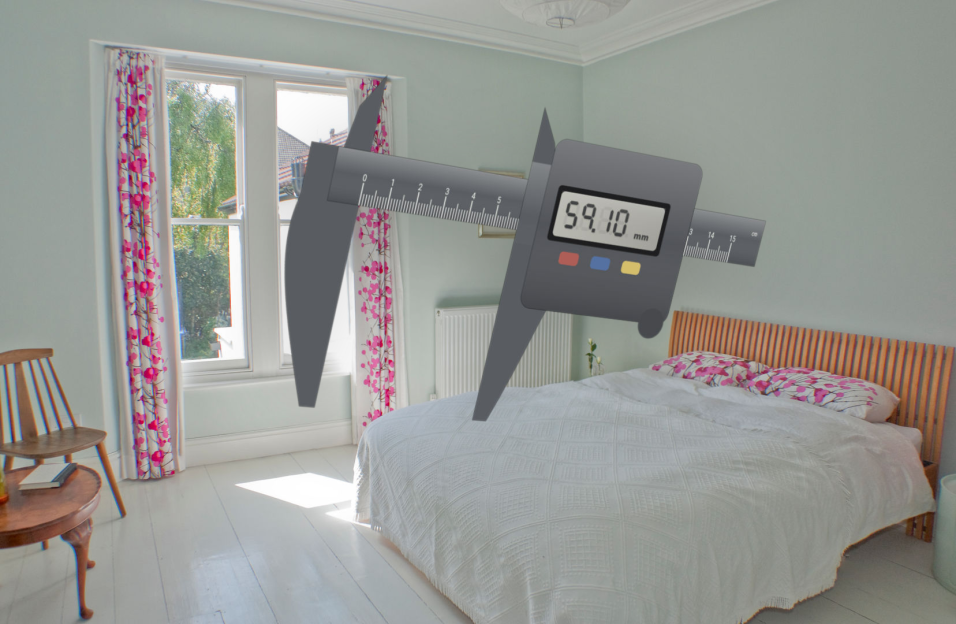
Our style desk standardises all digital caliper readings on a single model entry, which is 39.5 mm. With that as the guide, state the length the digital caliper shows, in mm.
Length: 59.10 mm
